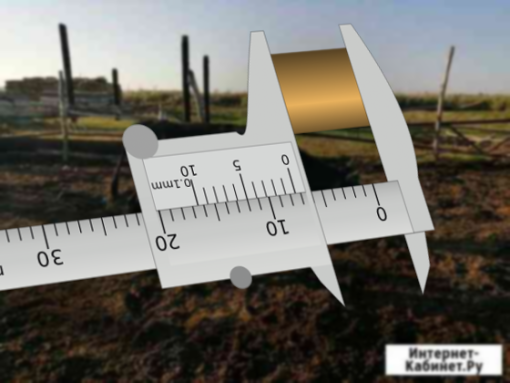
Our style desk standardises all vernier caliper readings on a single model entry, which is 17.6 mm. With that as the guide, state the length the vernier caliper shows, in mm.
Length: 7.5 mm
